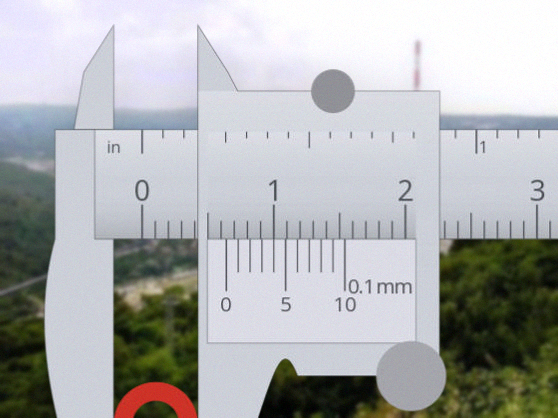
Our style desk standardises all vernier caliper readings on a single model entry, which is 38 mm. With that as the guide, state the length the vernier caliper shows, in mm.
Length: 6.4 mm
